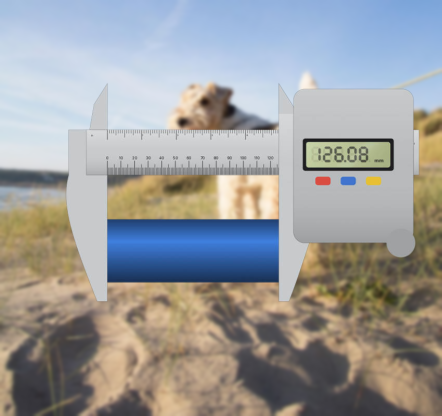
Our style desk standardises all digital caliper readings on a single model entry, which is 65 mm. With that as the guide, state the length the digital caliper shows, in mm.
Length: 126.08 mm
